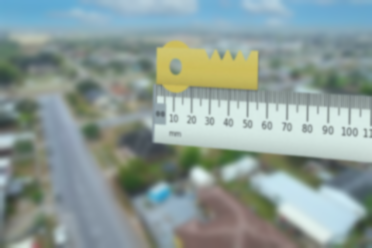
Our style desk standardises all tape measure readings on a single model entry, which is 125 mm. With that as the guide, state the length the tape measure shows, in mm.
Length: 55 mm
